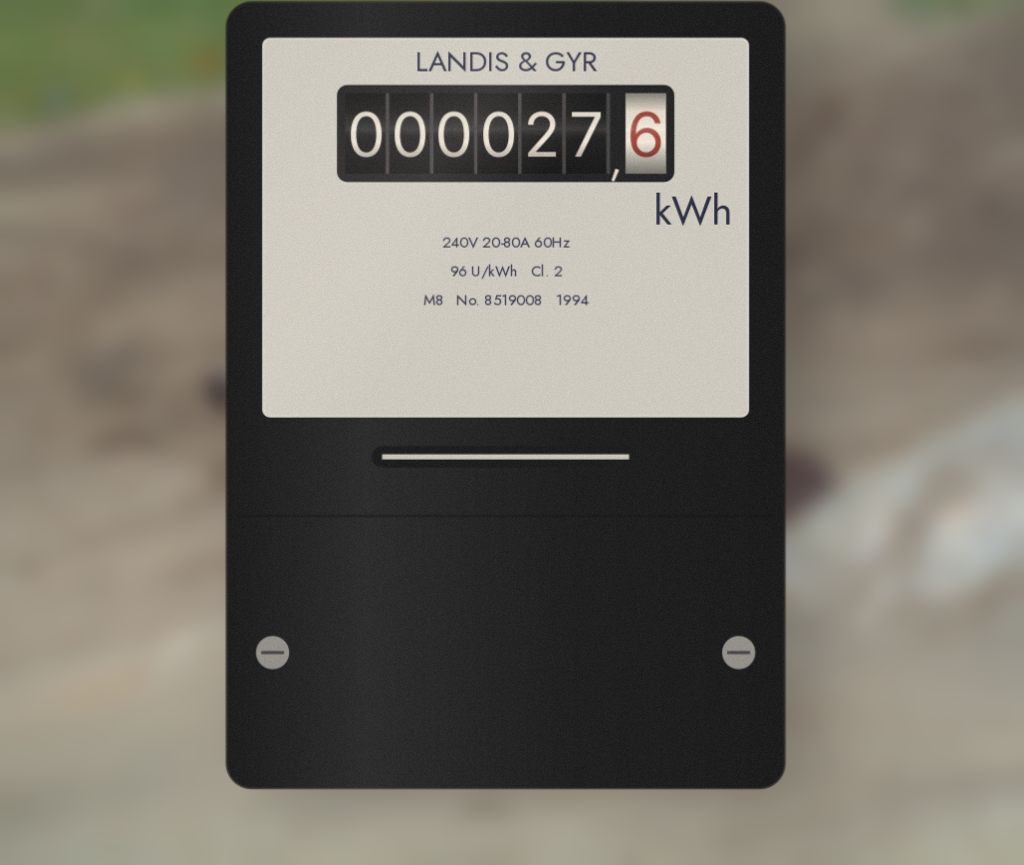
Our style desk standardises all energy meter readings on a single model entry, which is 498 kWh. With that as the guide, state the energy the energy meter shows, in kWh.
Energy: 27.6 kWh
